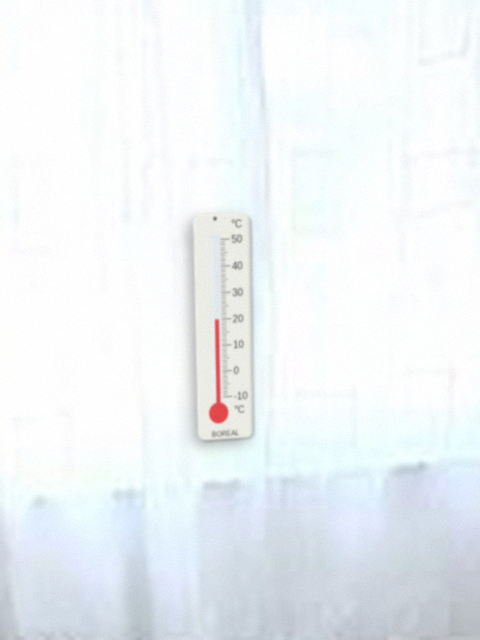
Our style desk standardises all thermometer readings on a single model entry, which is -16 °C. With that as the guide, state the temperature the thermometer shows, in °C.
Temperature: 20 °C
